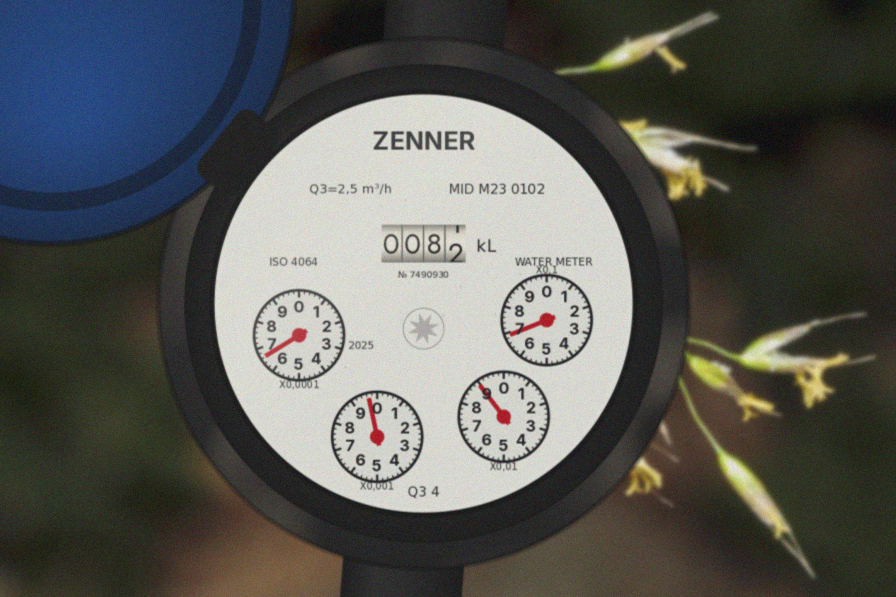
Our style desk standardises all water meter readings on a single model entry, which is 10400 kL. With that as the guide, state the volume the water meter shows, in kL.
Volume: 81.6896 kL
